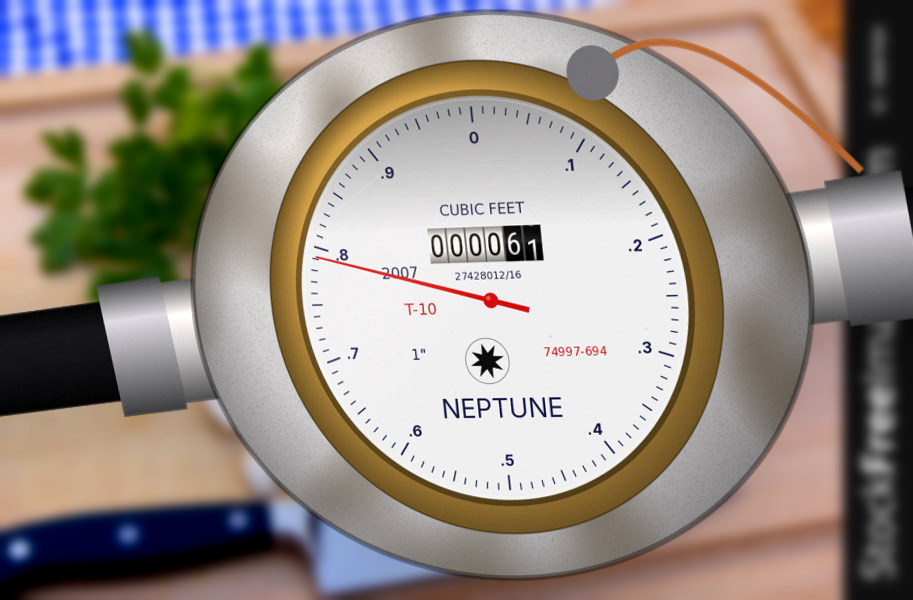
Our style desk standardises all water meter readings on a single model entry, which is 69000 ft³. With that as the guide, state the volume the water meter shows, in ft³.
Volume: 60.79 ft³
